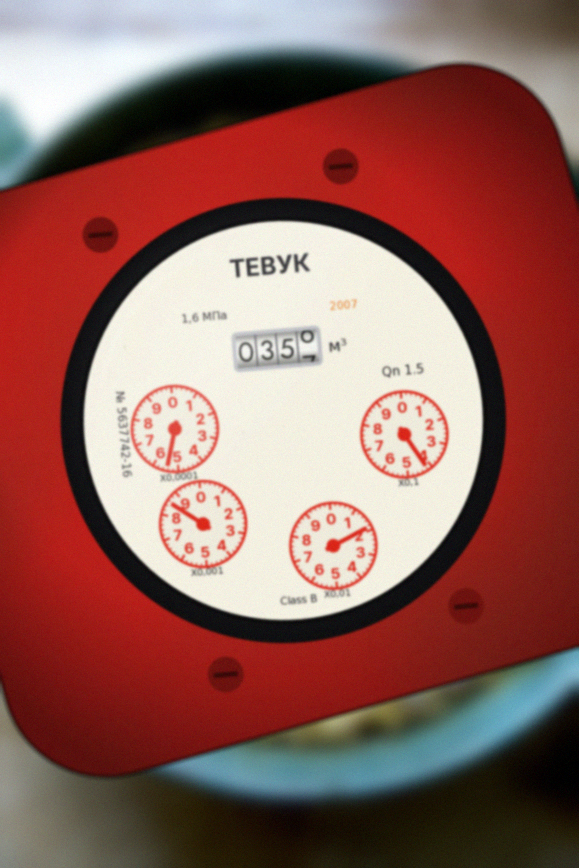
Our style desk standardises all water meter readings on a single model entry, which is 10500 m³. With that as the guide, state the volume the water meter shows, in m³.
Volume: 356.4185 m³
